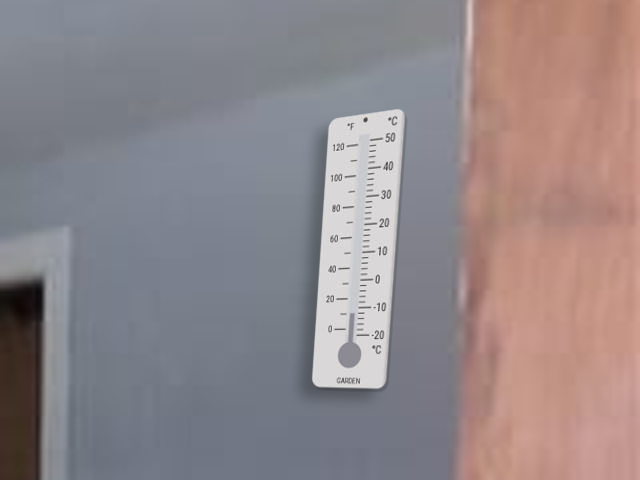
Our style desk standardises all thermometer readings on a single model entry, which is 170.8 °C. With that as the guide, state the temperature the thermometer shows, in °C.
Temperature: -12 °C
